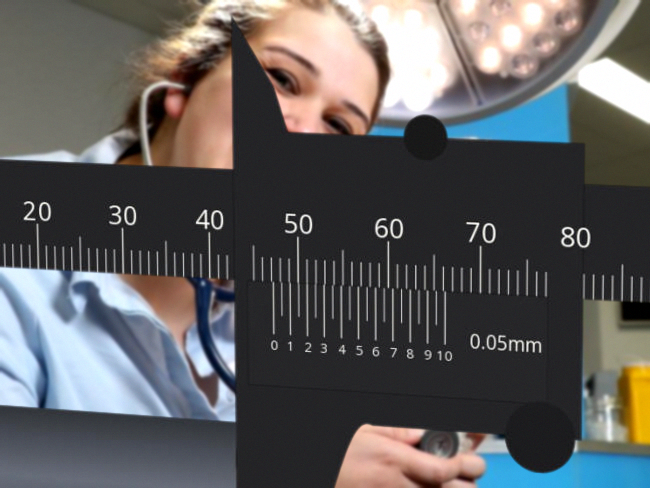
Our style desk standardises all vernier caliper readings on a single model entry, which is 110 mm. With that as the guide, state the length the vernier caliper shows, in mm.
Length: 47.2 mm
